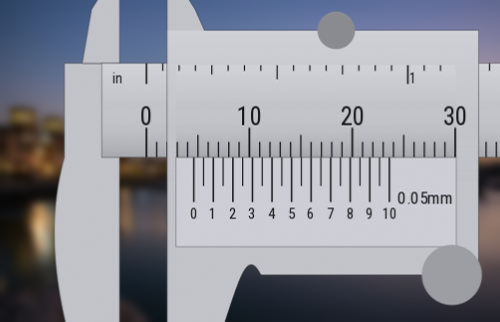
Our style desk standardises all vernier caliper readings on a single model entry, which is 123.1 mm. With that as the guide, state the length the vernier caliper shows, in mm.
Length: 4.6 mm
